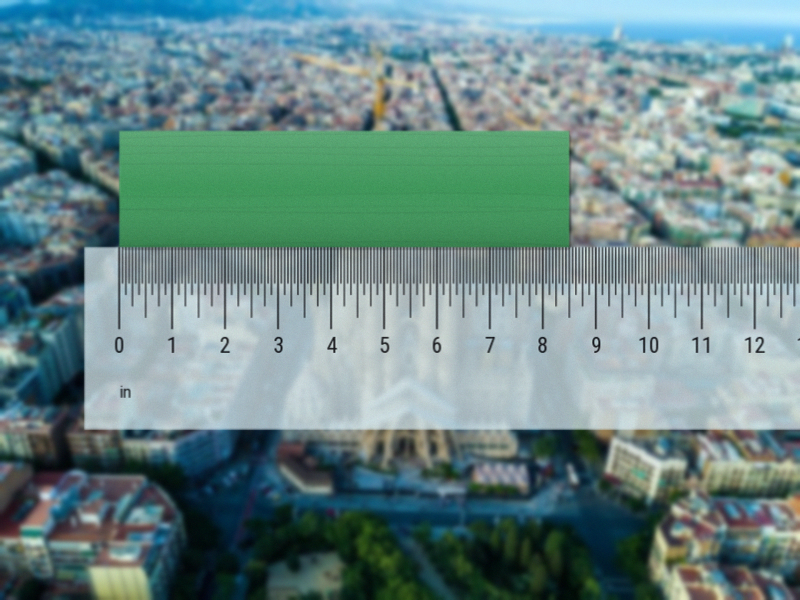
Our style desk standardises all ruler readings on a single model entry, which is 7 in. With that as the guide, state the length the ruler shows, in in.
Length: 8.5 in
